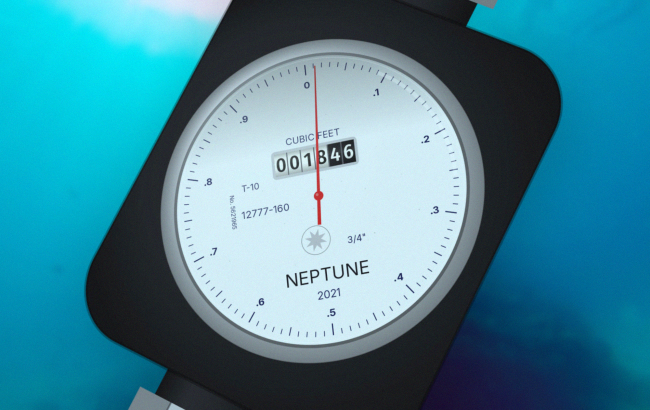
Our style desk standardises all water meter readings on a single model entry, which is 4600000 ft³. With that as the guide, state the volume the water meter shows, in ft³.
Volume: 1846.01 ft³
